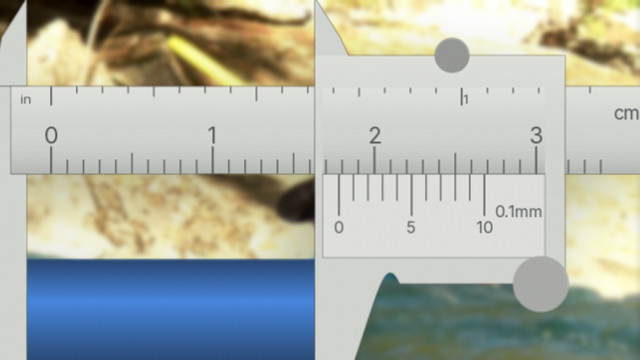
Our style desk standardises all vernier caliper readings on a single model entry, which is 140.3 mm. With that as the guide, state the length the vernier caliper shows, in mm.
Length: 17.8 mm
